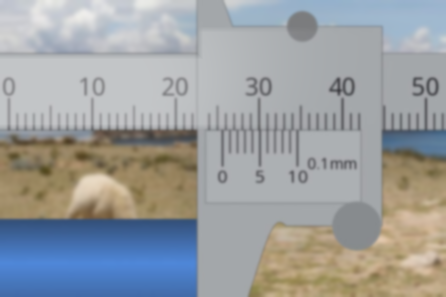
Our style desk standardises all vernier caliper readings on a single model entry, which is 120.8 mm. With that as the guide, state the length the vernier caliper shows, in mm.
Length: 25.6 mm
